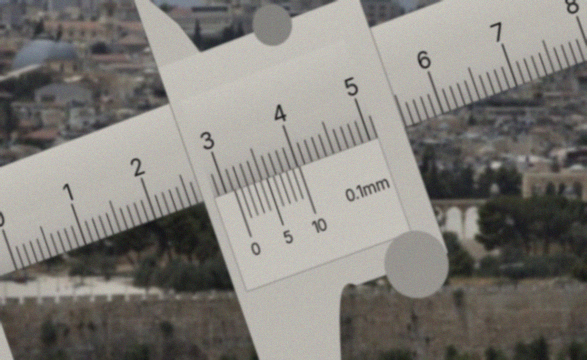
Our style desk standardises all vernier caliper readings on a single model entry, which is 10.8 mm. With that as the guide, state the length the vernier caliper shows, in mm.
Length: 31.2 mm
